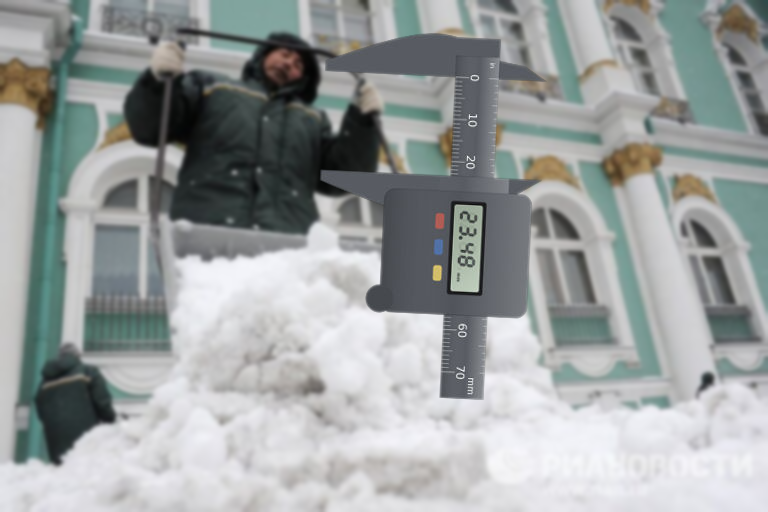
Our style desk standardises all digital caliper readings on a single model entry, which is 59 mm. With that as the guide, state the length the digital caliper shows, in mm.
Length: 23.48 mm
